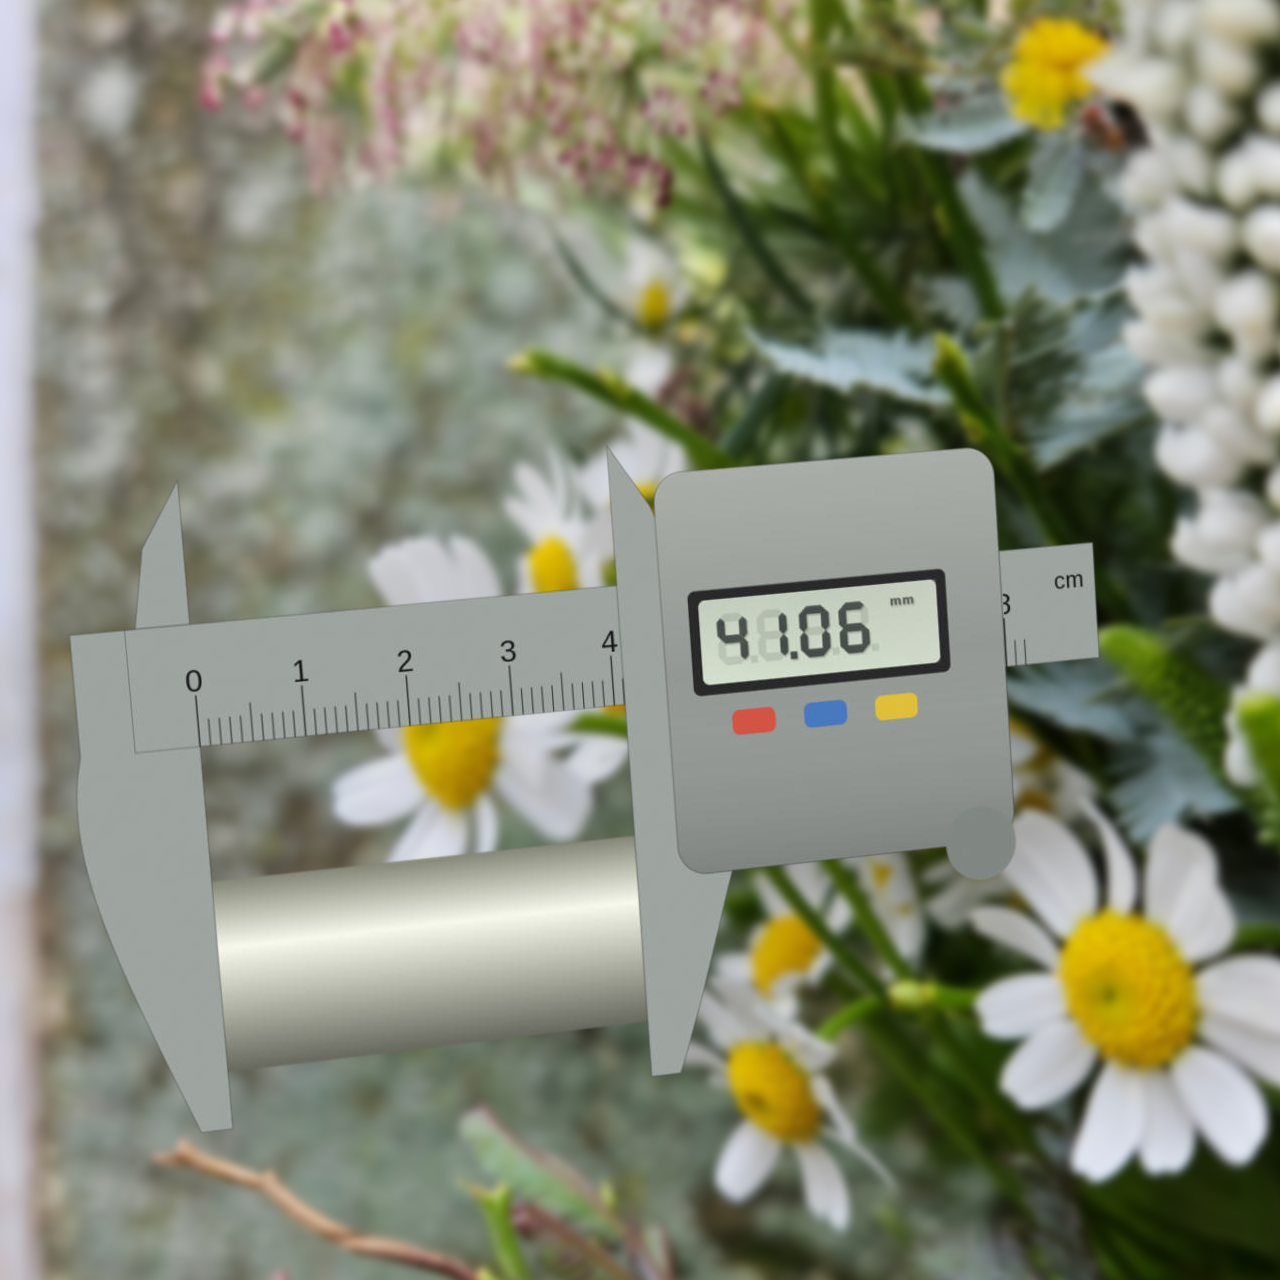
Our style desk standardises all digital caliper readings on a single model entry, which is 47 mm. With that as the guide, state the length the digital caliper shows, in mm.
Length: 41.06 mm
